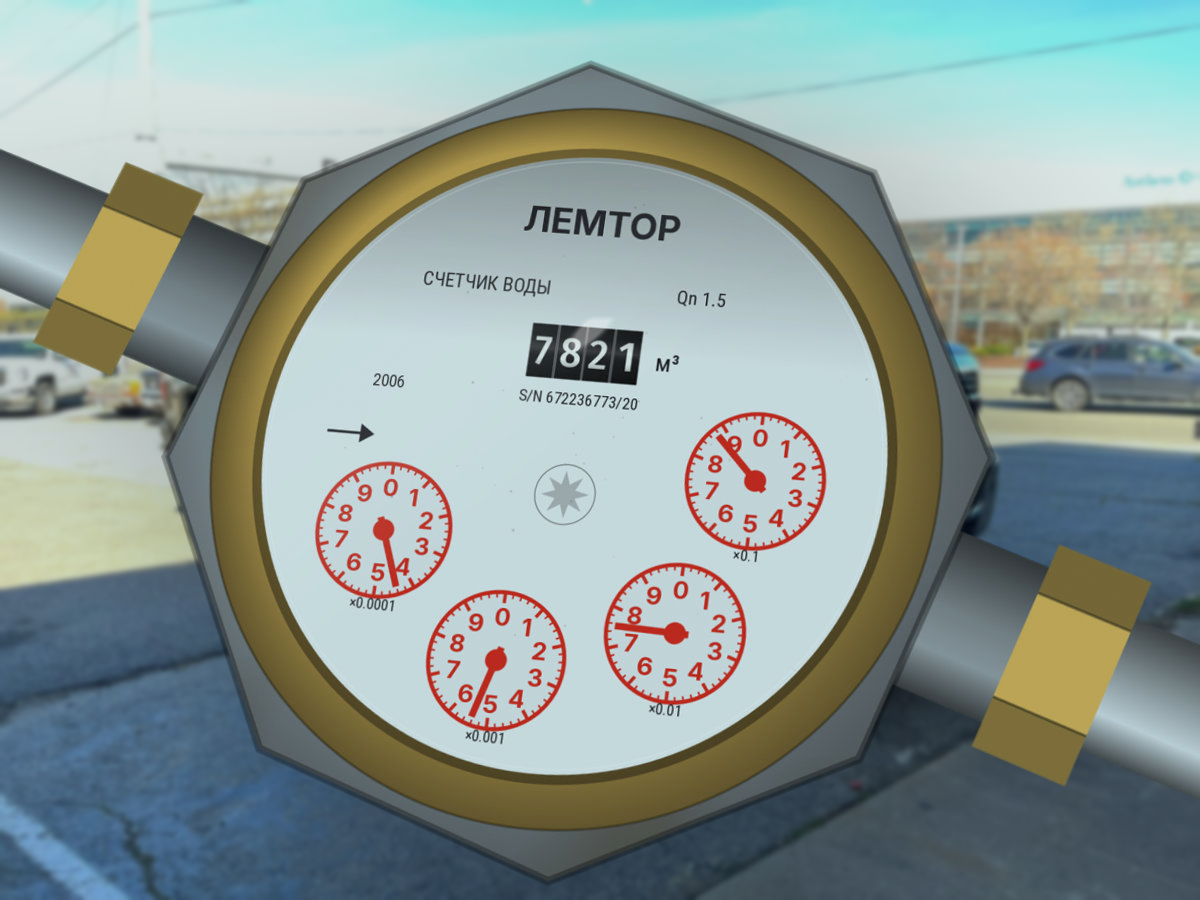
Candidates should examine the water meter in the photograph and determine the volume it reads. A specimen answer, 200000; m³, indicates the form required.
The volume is 7821.8754; m³
